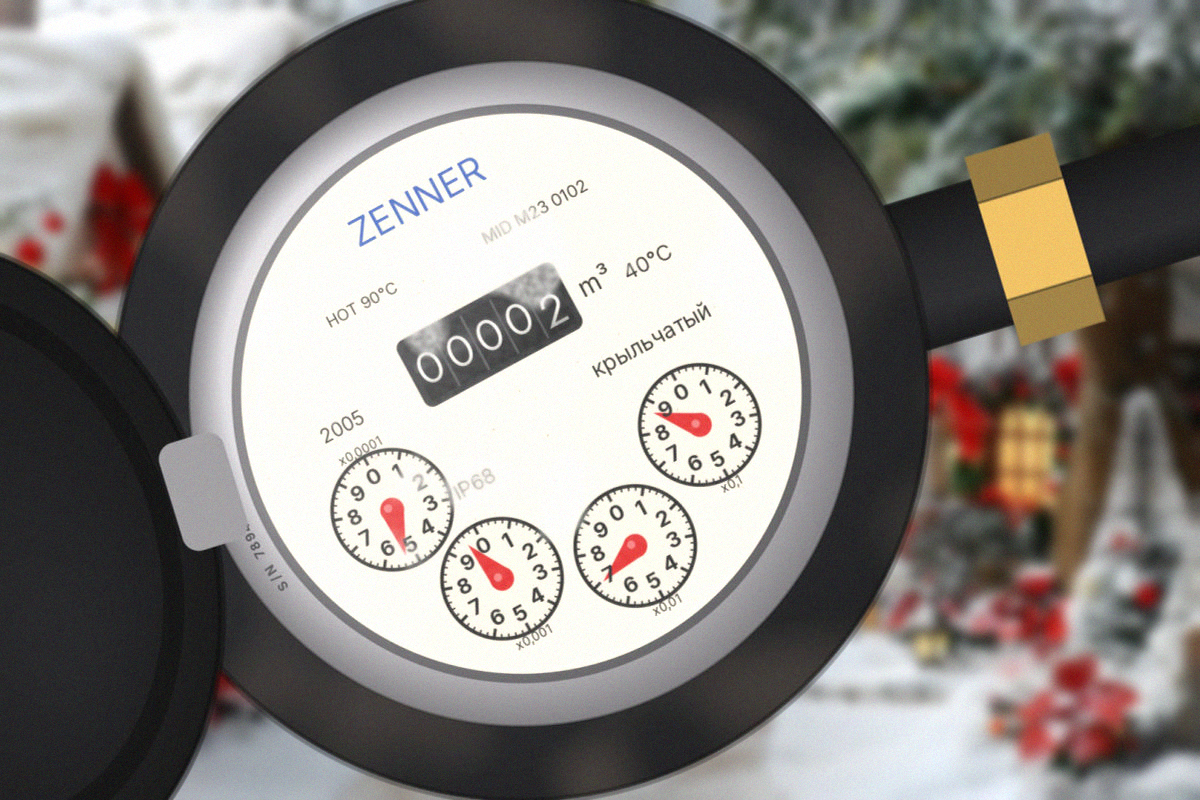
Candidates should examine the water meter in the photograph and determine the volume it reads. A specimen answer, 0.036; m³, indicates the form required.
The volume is 1.8695; m³
